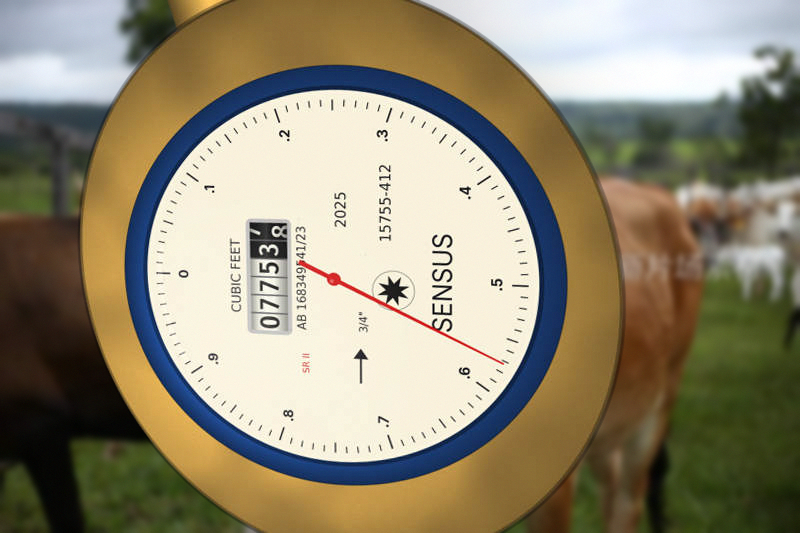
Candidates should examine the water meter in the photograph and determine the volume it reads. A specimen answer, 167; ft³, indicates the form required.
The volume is 77537.57; ft³
